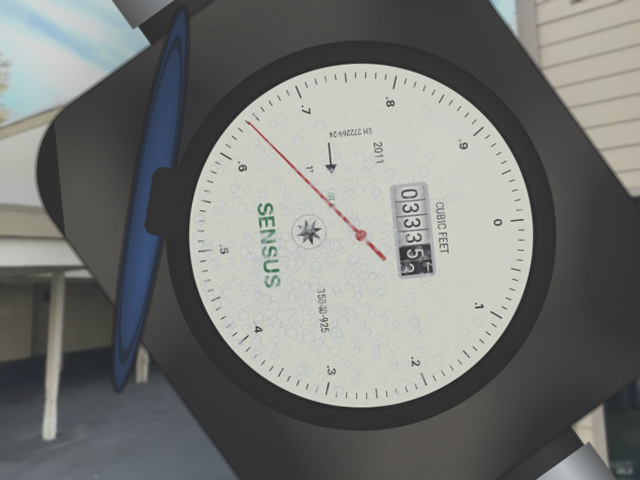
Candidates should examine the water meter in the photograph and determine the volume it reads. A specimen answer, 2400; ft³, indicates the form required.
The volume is 33352.64; ft³
